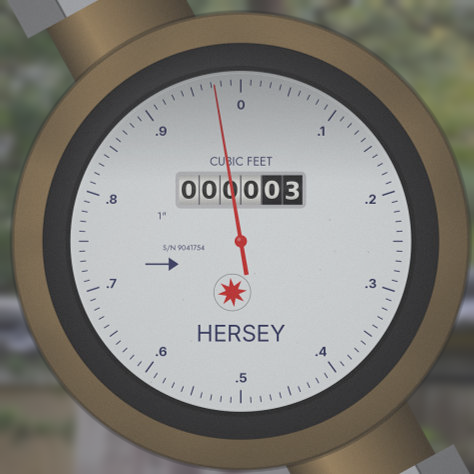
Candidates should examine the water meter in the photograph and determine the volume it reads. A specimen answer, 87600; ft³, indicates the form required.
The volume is 2.97; ft³
